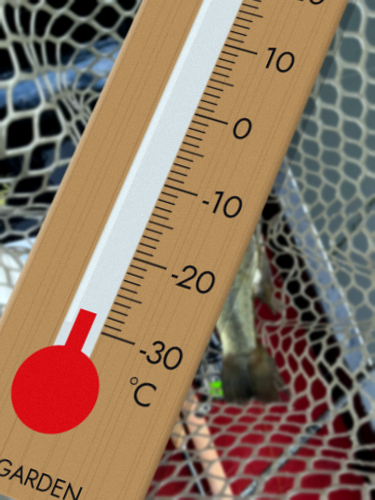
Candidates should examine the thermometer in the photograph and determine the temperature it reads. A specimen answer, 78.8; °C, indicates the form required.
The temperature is -28; °C
